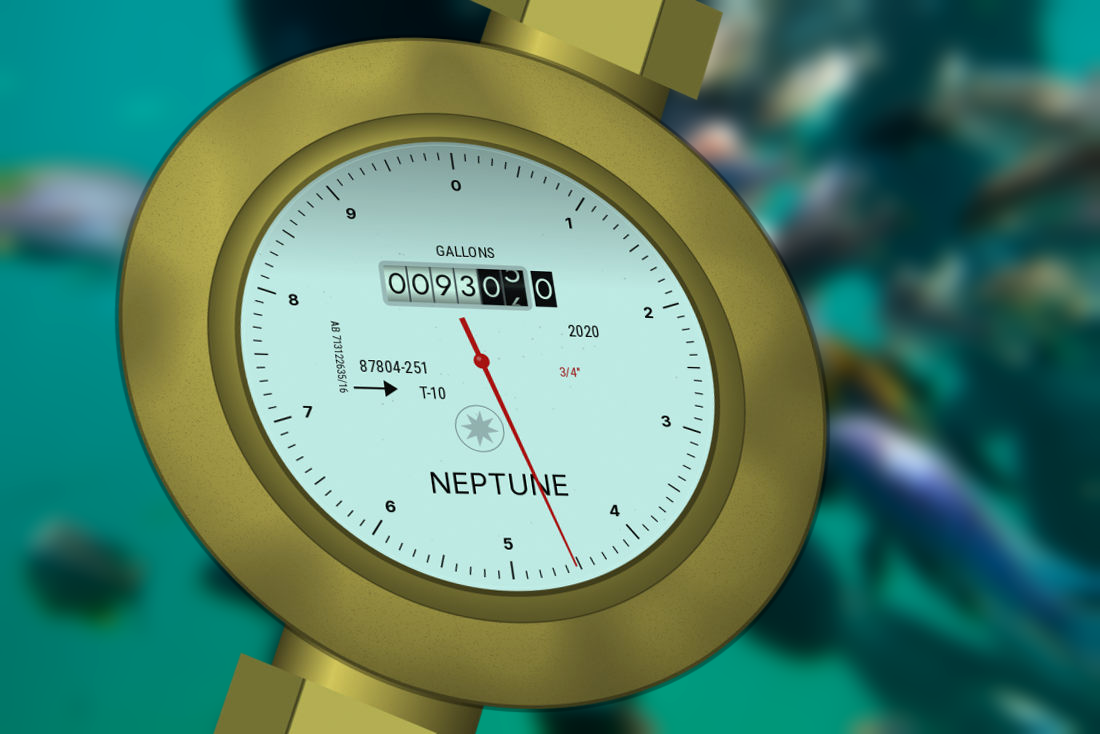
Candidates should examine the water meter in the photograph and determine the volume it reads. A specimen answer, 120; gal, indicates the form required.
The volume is 93054.5; gal
